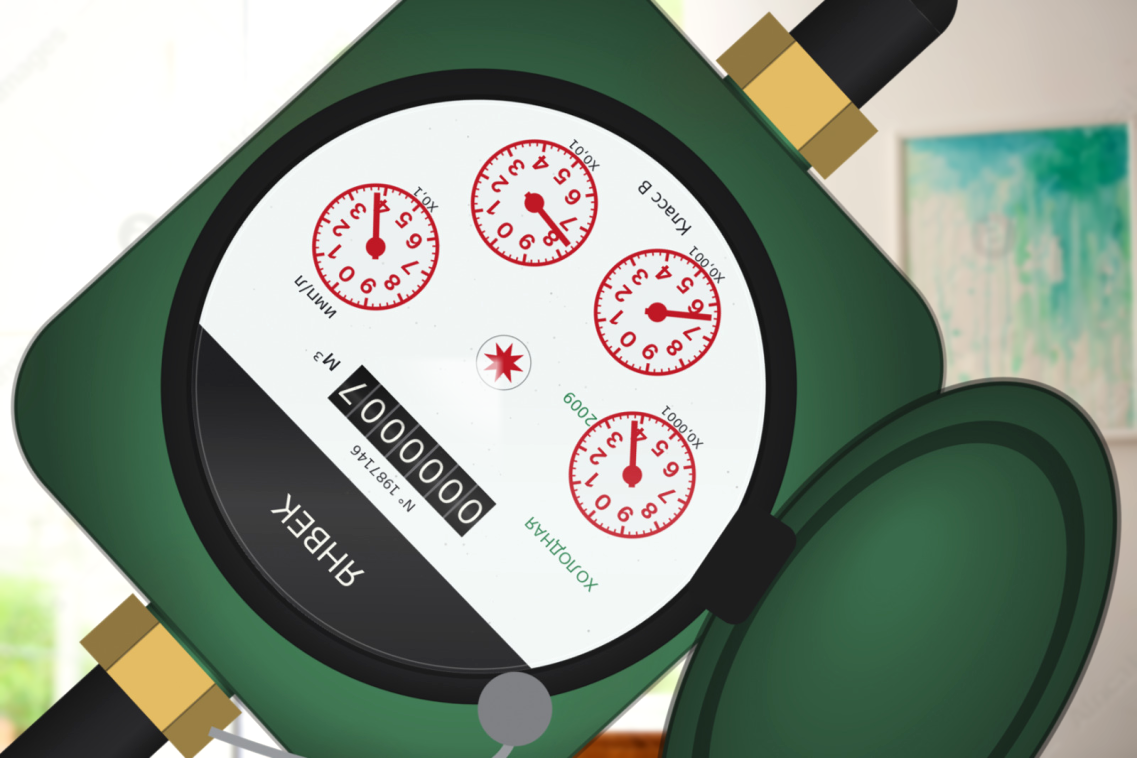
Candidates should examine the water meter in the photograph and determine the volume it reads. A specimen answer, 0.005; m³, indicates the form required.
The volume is 7.3763; m³
